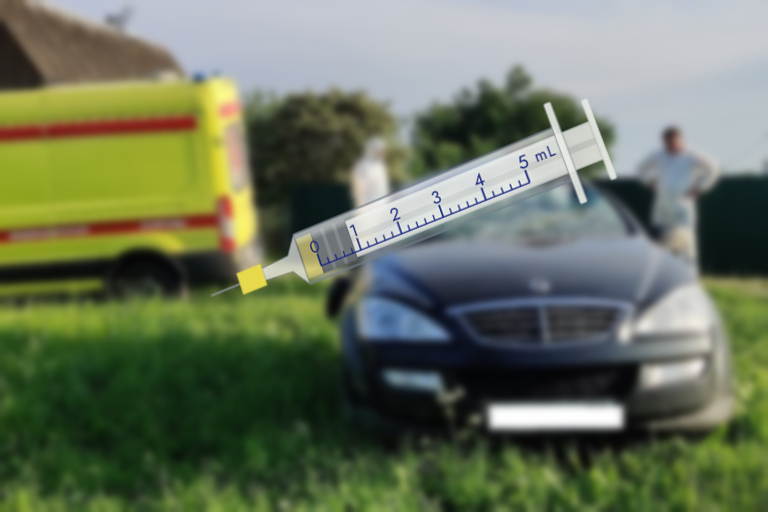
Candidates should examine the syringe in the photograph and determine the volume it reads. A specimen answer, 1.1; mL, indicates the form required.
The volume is 0; mL
